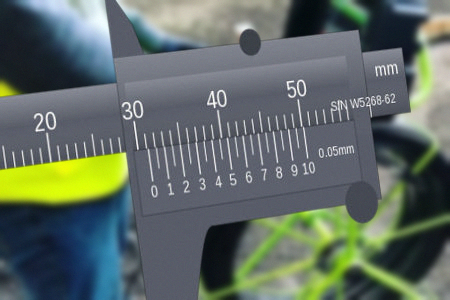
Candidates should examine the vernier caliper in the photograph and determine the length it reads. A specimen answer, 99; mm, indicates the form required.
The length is 31.2; mm
